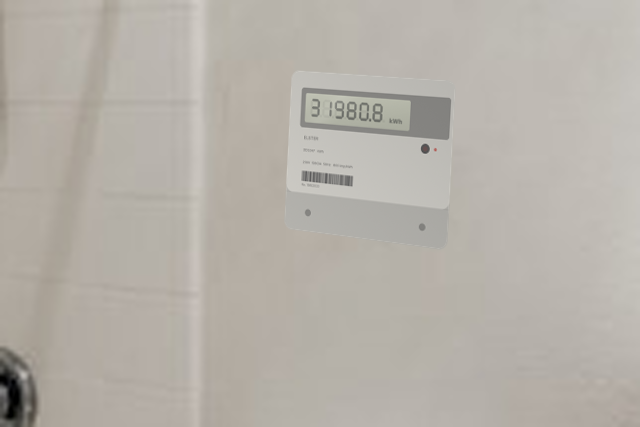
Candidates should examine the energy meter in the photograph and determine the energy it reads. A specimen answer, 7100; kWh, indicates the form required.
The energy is 31980.8; kWh
